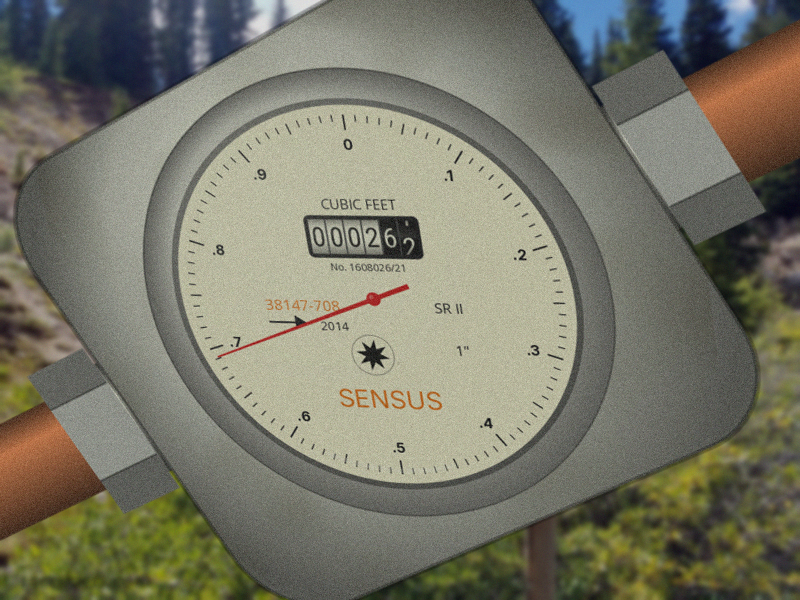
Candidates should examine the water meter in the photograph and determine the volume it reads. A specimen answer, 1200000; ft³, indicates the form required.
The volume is 261.69; ft³
